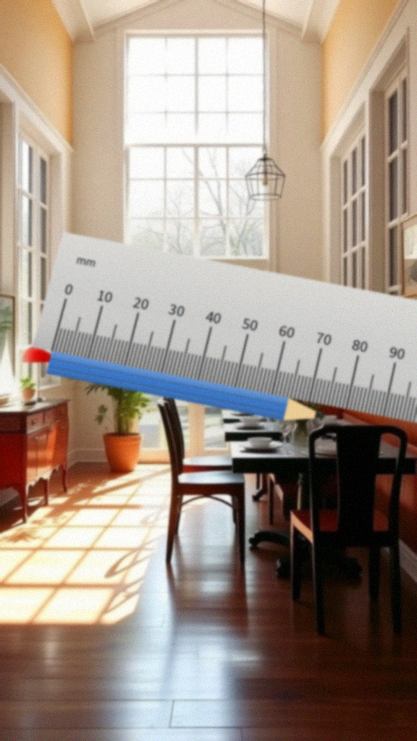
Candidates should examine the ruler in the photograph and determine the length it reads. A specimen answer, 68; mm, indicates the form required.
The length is 75; mm
